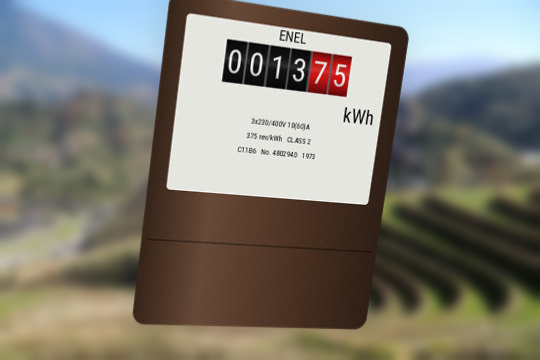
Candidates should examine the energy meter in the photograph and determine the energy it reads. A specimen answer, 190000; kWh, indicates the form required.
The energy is 13.75; kWh
